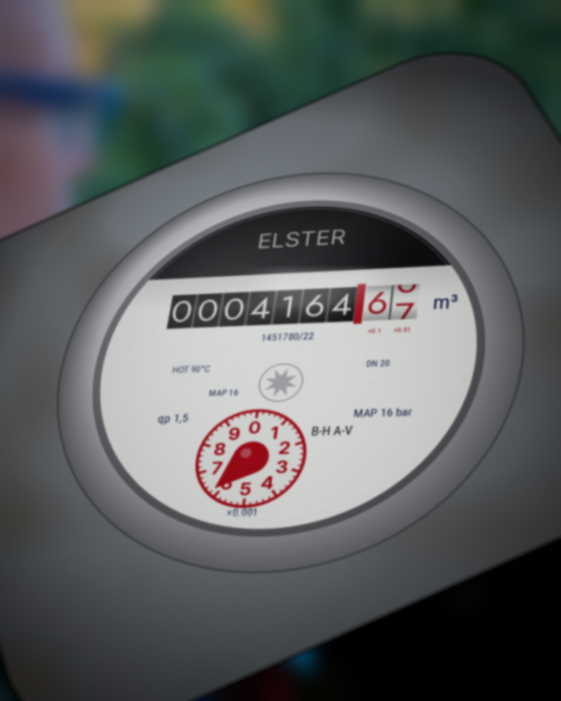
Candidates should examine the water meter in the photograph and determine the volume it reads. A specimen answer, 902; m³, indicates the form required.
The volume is 4164.666; m³
